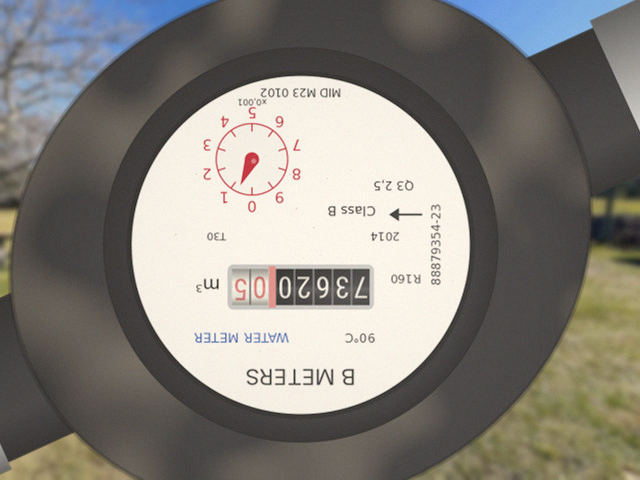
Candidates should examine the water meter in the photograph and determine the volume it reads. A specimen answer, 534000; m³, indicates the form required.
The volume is 73620.050; m³
